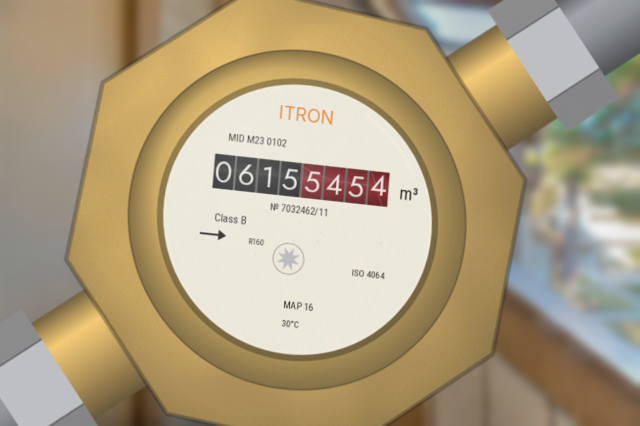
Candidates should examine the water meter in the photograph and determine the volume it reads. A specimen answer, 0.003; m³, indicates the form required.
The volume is 615.5454; m³
